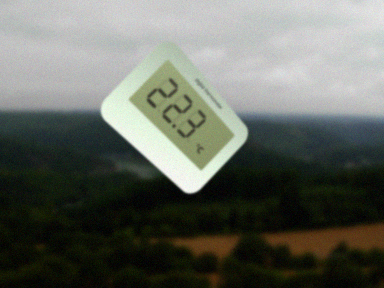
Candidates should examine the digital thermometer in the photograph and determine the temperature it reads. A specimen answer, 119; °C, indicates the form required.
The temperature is 22.3; °C
